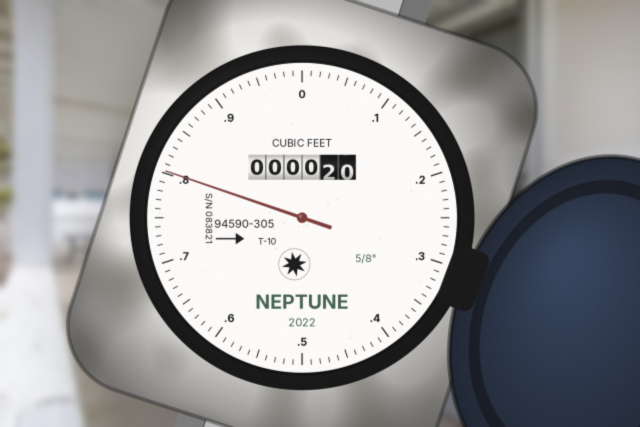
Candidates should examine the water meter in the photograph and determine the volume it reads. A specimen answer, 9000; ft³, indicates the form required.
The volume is 19.80; ft³
